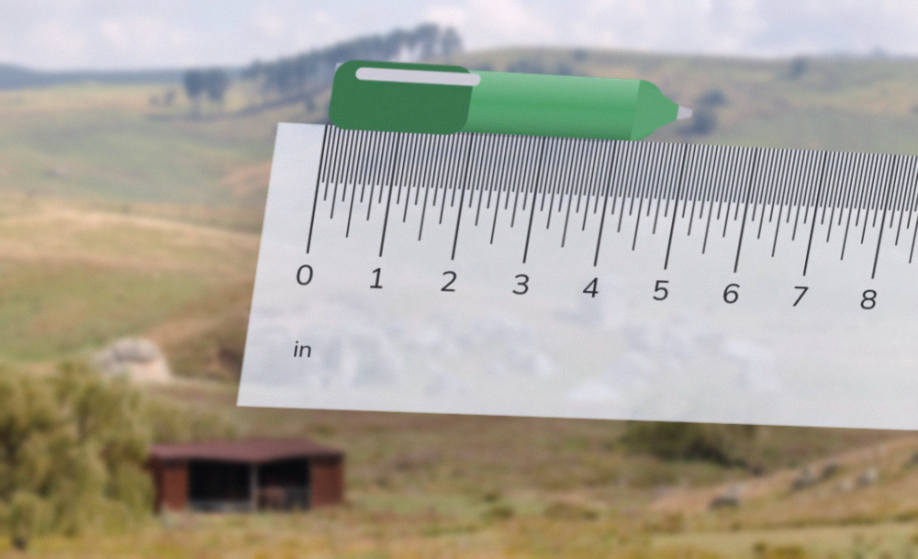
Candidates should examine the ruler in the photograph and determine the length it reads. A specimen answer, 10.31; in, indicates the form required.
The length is 5; in
